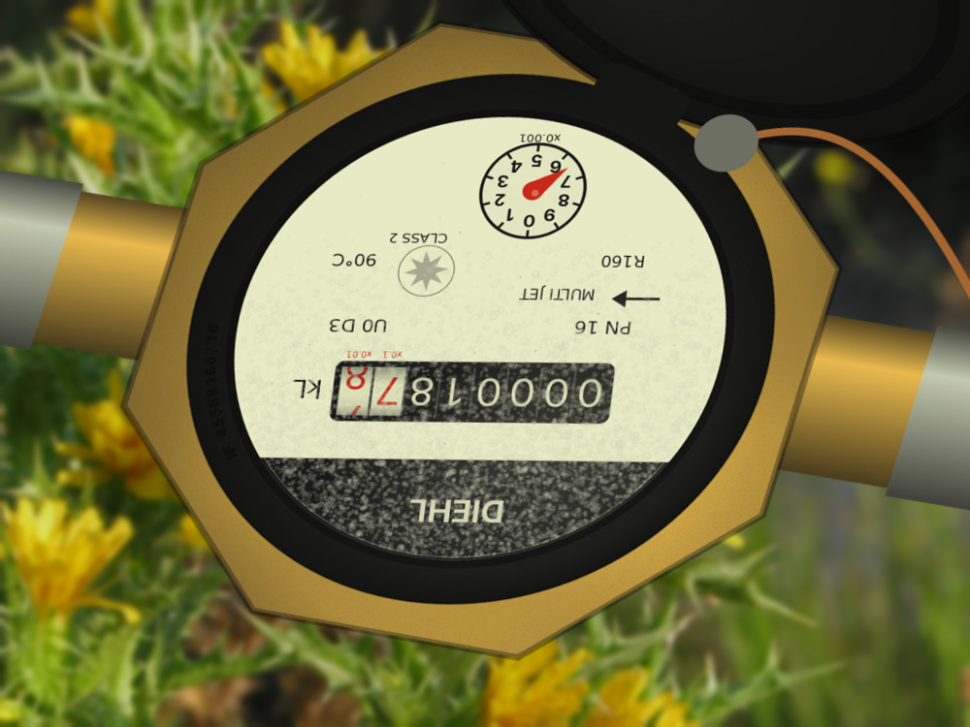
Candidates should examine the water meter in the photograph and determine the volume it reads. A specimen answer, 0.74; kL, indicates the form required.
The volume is 18.776; kL
